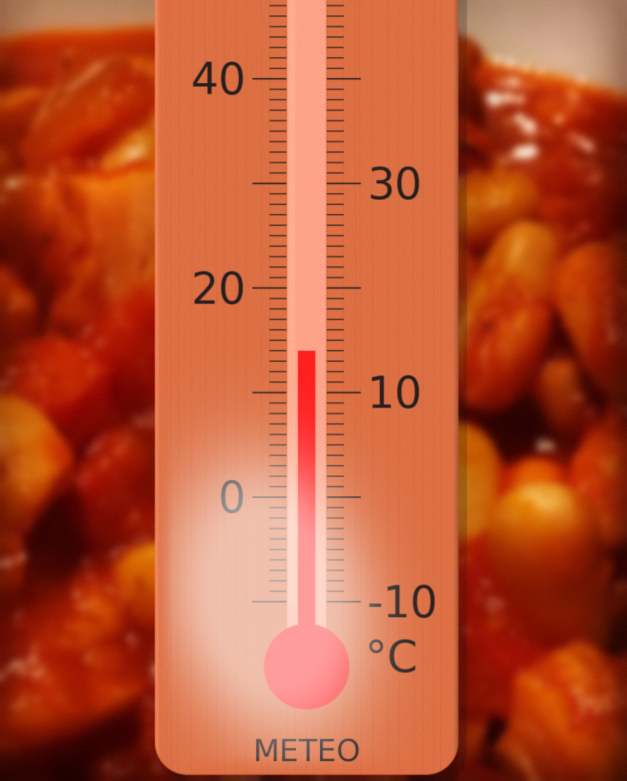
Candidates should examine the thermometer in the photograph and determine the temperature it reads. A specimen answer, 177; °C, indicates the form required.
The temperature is 14; °C
